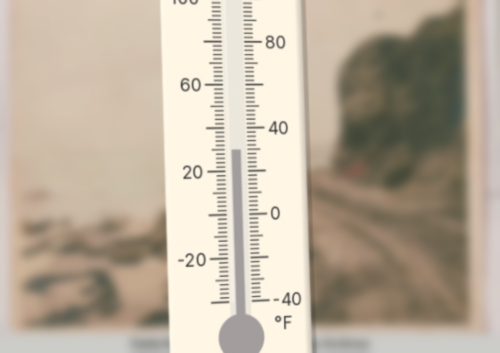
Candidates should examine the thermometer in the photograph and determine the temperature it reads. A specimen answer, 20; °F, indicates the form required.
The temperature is 30; °F
